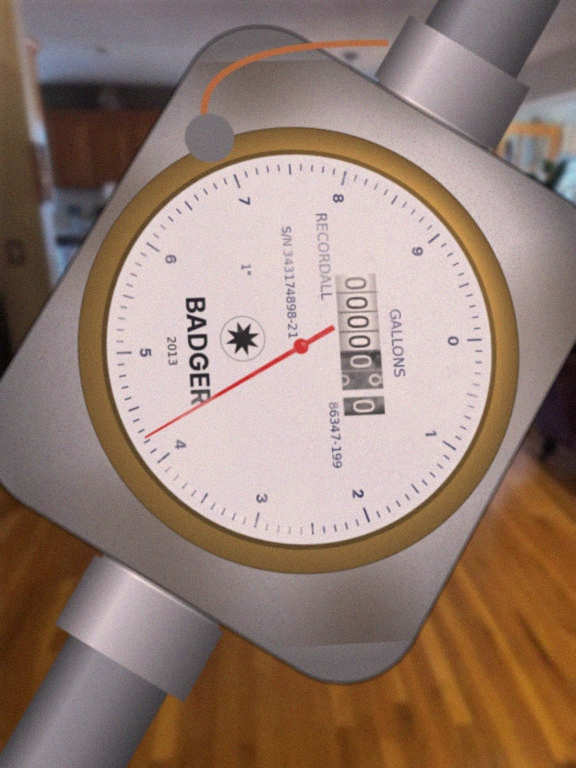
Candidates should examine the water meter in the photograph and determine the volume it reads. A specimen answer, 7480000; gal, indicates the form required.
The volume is 84.2; gal
